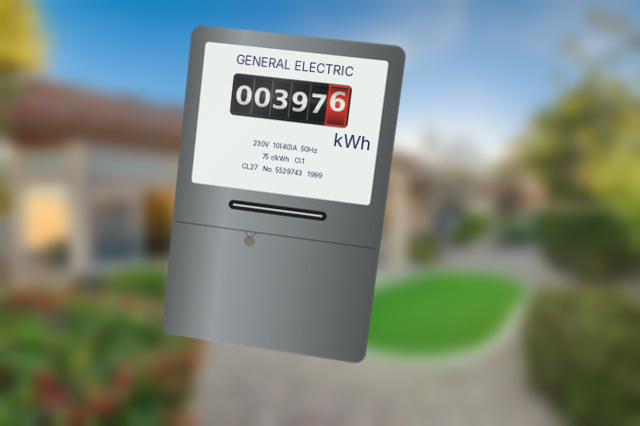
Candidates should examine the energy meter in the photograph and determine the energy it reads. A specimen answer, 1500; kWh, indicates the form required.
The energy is 397.6; kWh
